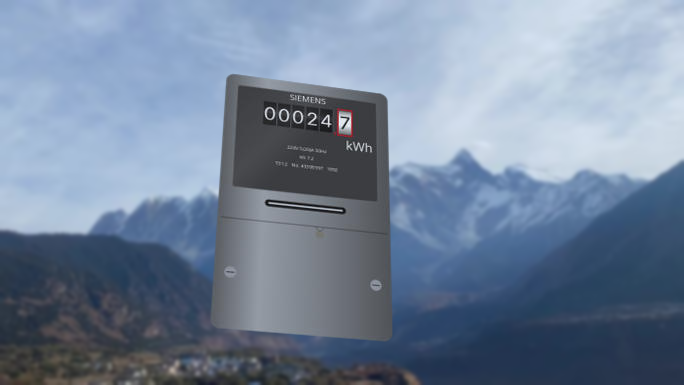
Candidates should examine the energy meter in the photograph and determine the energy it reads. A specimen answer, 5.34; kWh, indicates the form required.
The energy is 24.7; kWh
